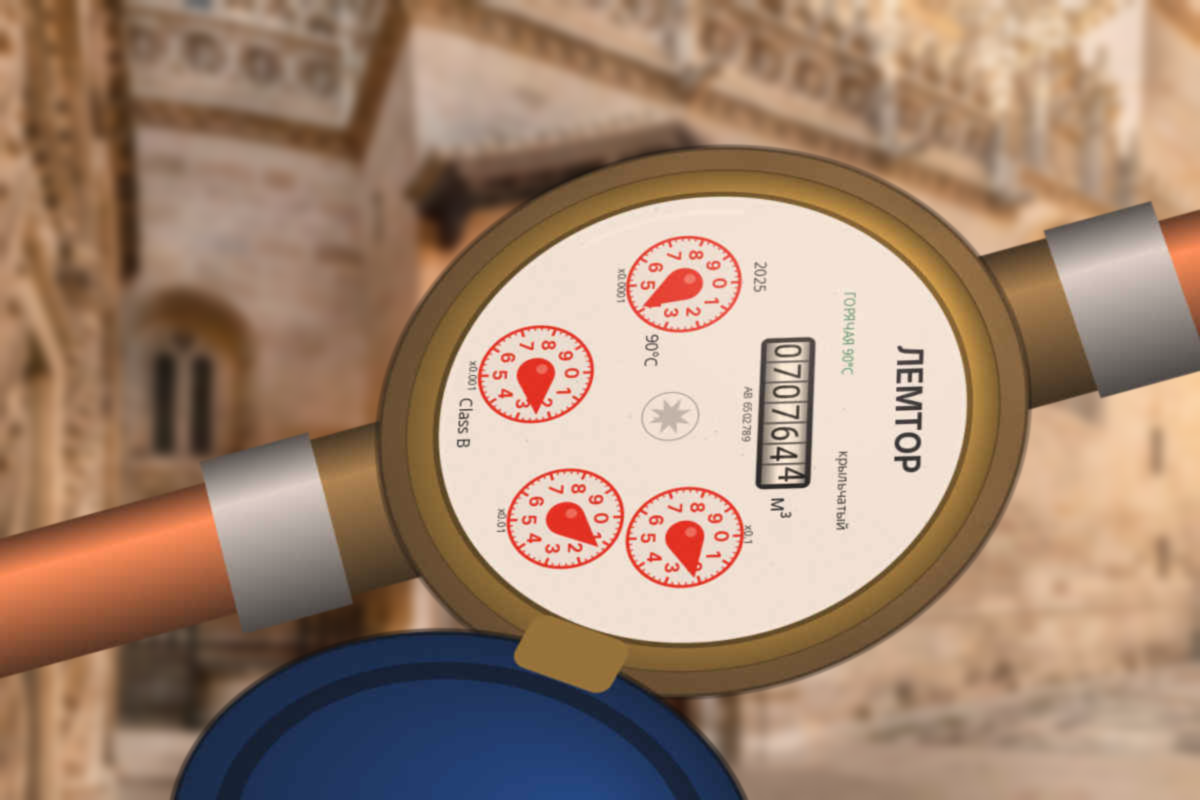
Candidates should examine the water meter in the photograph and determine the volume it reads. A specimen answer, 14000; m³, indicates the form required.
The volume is 707644.2124; m³
